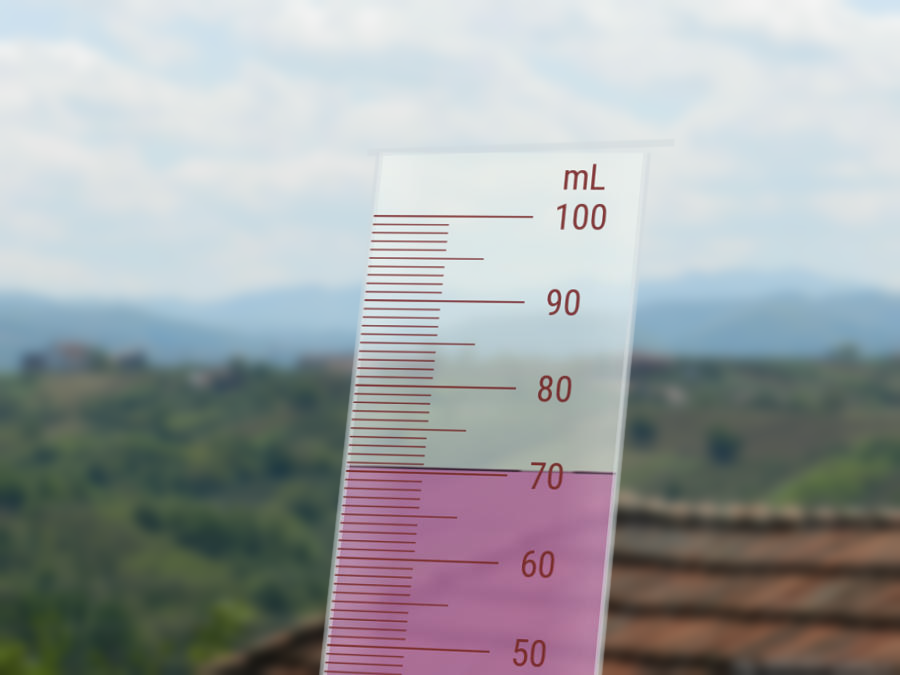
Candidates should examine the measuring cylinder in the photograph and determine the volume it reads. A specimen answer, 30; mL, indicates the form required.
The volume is 70.5; mL
